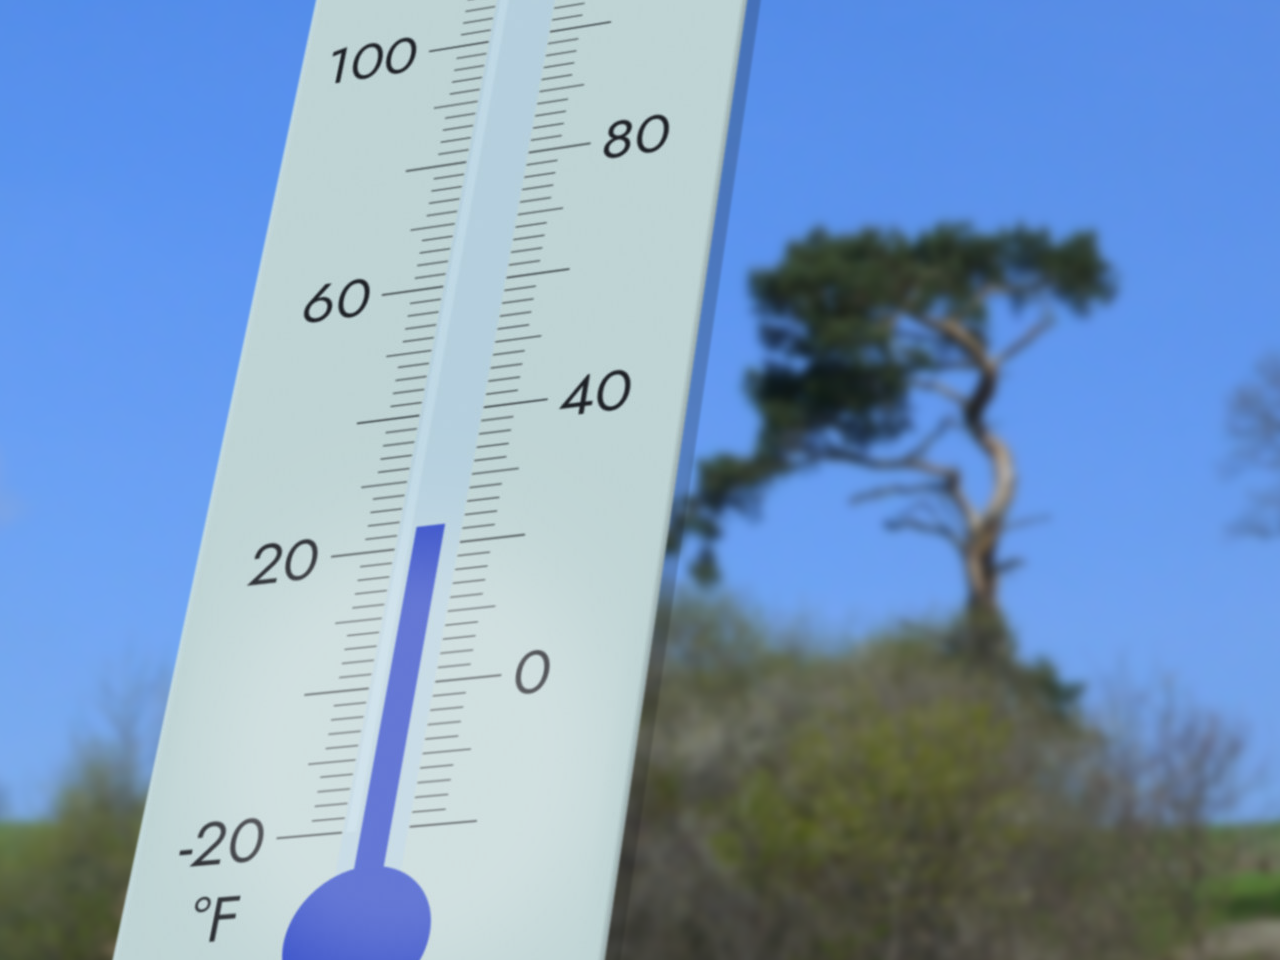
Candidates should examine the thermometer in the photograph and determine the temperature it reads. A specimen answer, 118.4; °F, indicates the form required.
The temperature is 23; °F
